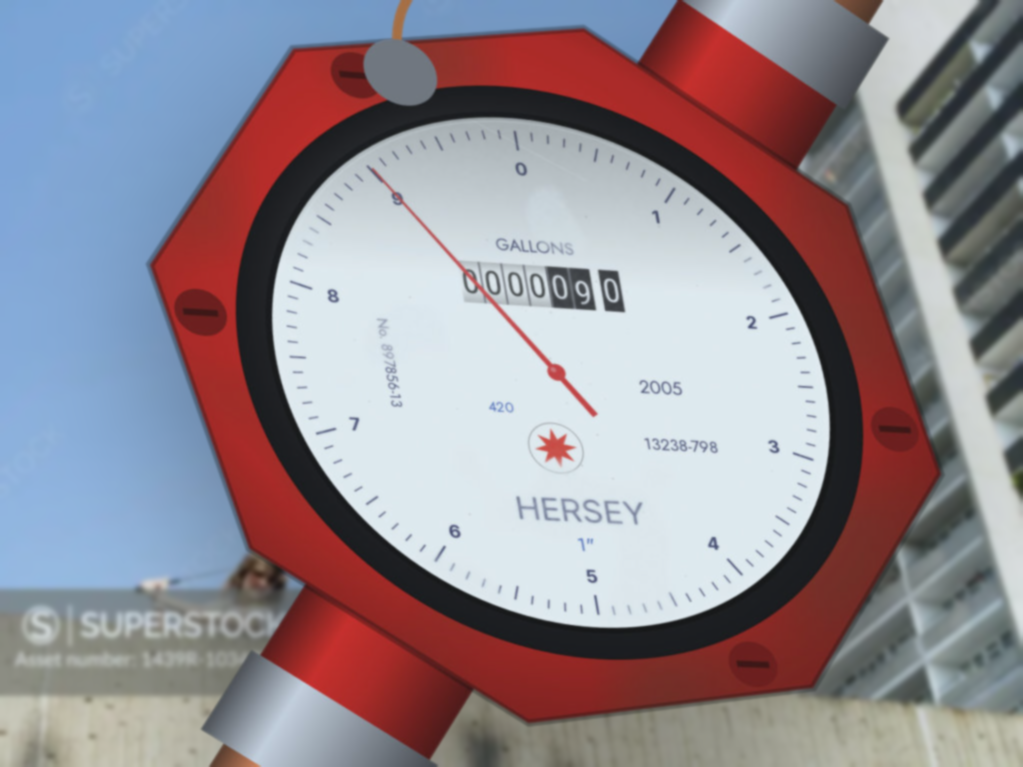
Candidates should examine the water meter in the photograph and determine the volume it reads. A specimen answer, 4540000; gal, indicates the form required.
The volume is 89.0; gal
